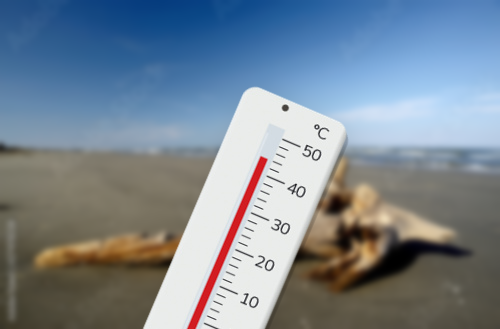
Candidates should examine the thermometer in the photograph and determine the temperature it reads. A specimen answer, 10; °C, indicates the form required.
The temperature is 44; °C
